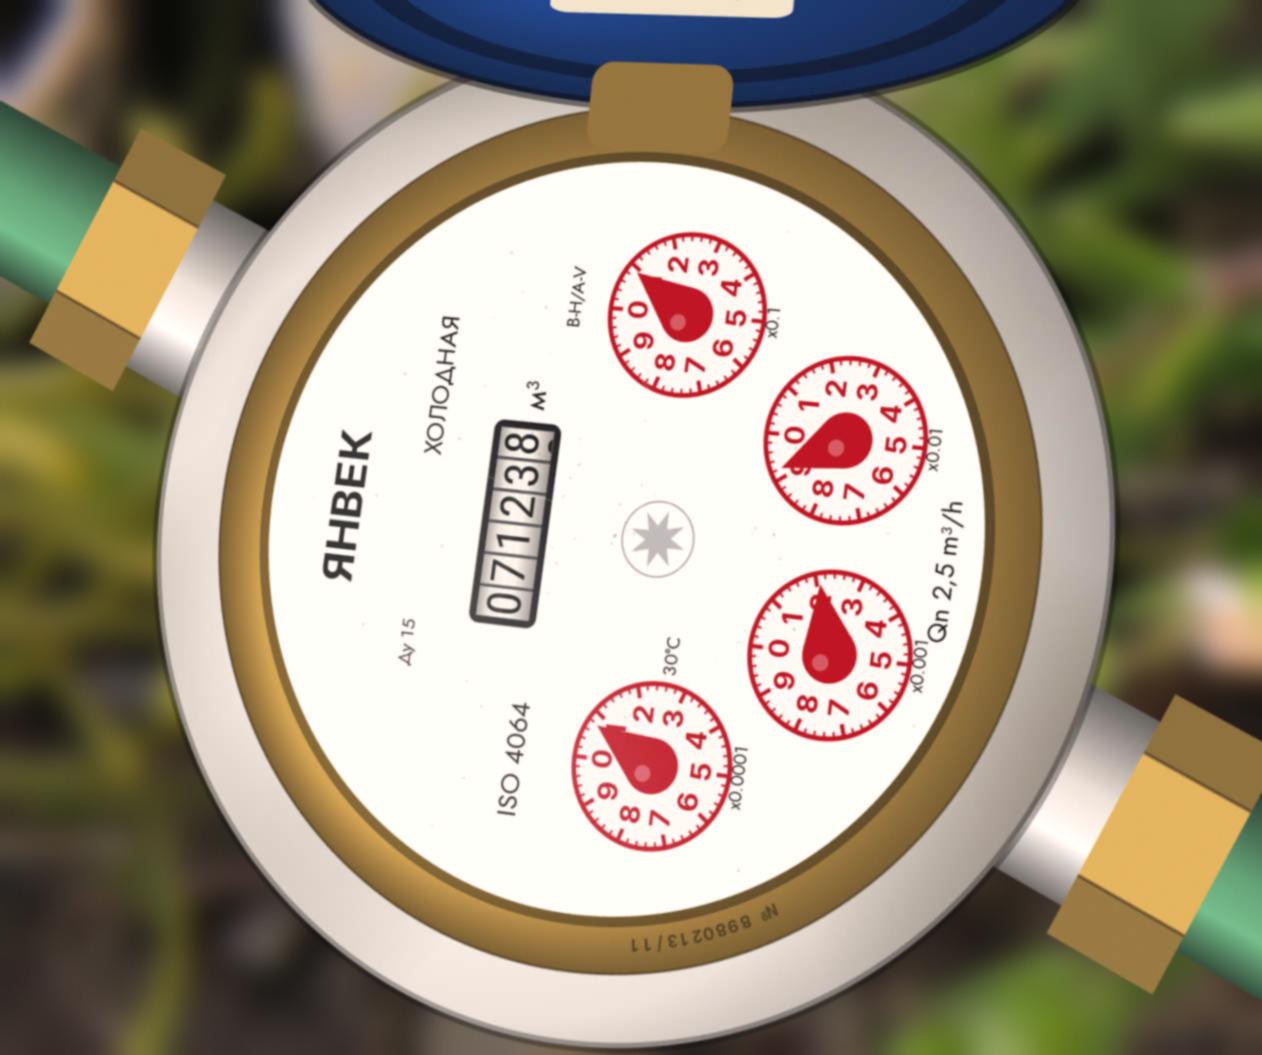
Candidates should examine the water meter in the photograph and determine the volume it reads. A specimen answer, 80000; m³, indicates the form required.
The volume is 71238.0920; m³
